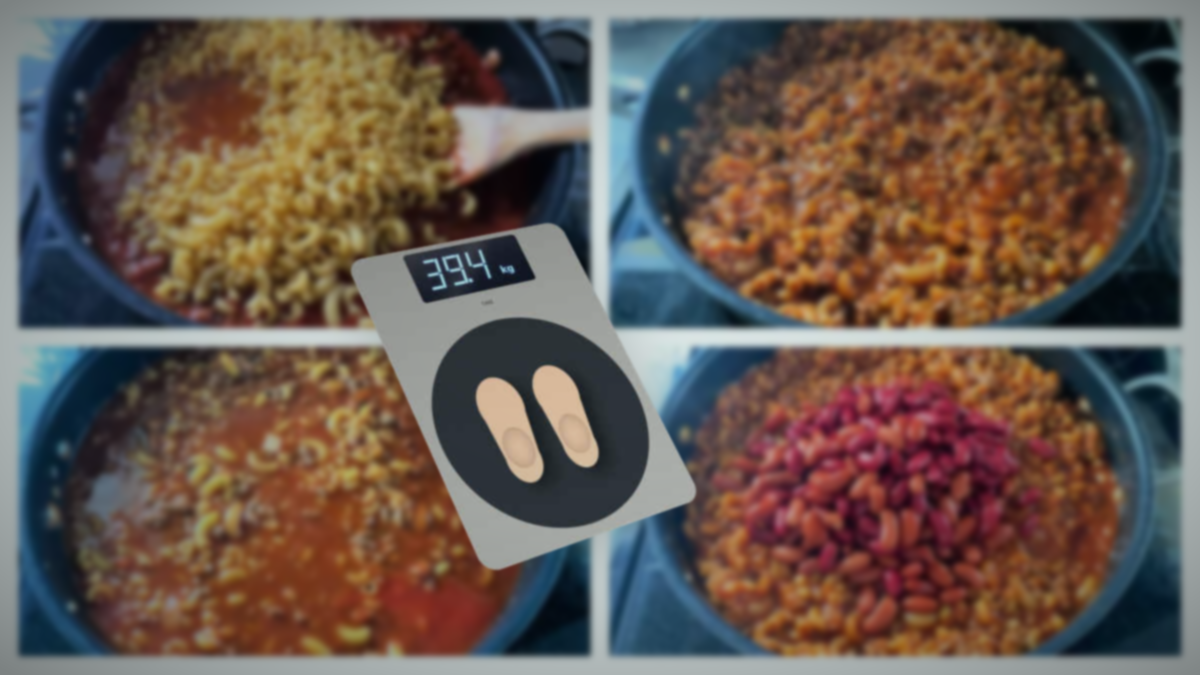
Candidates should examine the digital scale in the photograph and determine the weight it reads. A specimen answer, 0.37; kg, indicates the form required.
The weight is 39.4; kg
